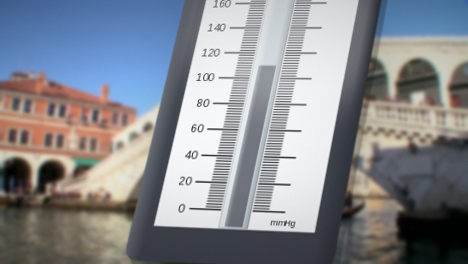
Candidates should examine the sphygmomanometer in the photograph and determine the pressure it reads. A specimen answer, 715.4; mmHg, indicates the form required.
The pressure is 110; mmHg
